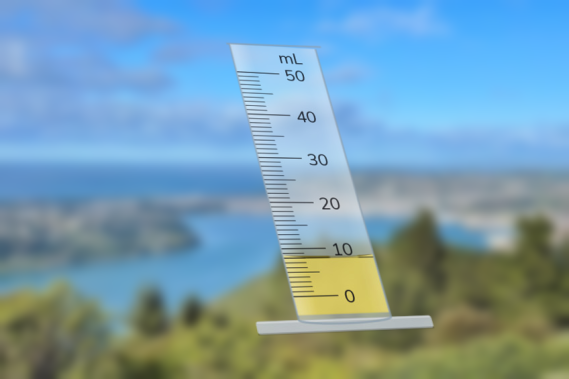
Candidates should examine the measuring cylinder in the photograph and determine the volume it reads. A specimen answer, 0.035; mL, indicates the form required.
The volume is 8; mL
